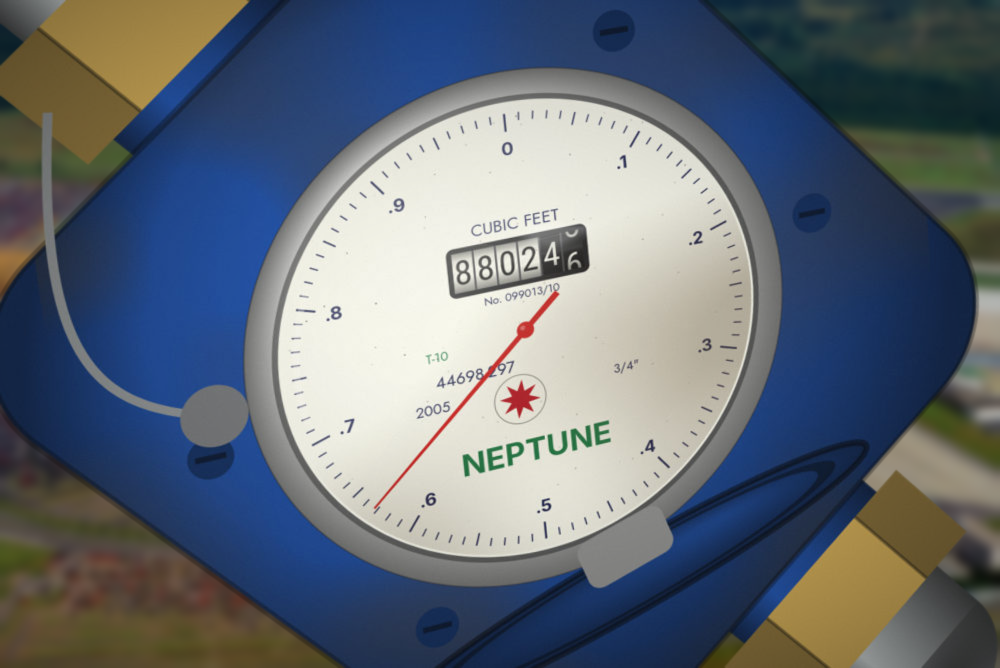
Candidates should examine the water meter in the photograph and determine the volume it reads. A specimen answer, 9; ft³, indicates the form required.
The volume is 880245.63; ft³
